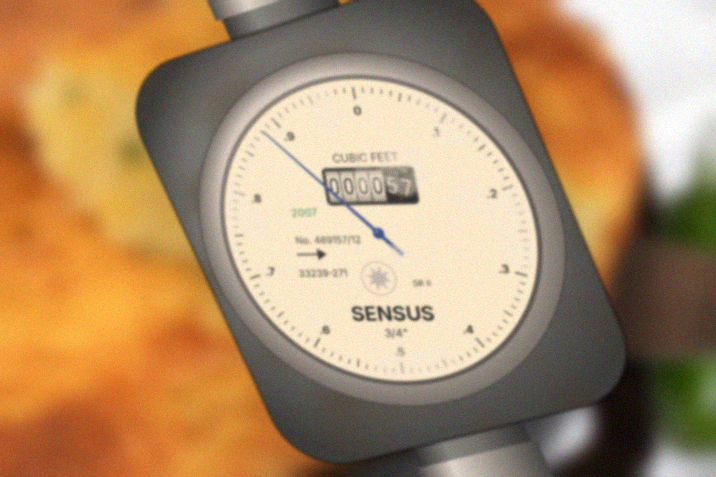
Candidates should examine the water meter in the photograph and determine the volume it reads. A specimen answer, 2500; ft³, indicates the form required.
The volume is 56.88; ft³
